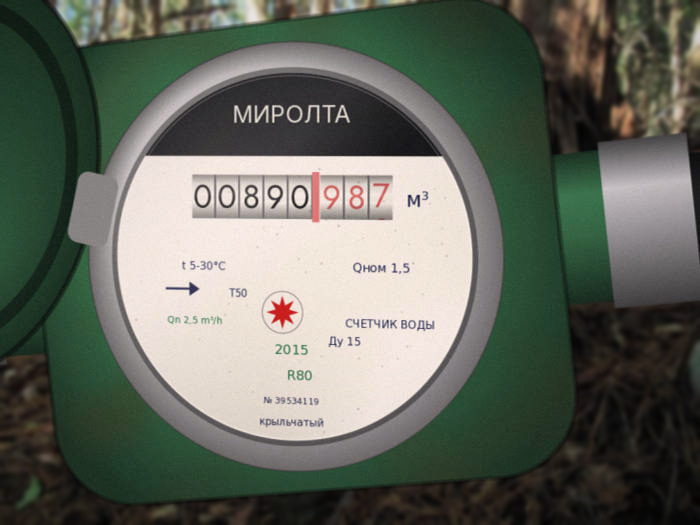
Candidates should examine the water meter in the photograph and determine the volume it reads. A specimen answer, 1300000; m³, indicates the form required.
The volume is 890.987; m³
